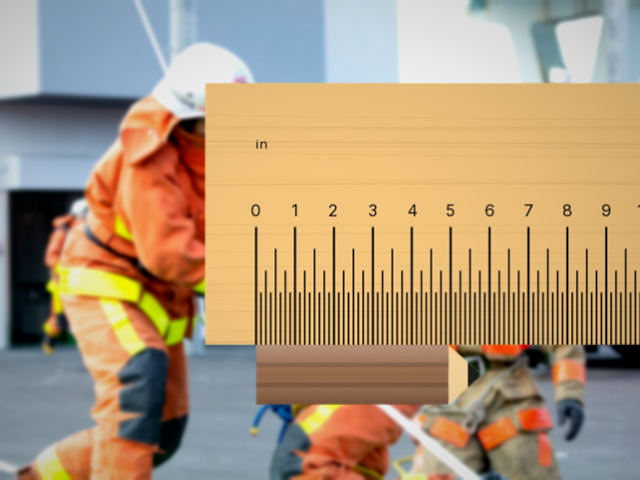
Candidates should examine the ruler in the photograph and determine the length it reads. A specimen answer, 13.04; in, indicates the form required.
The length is 5.75; in
